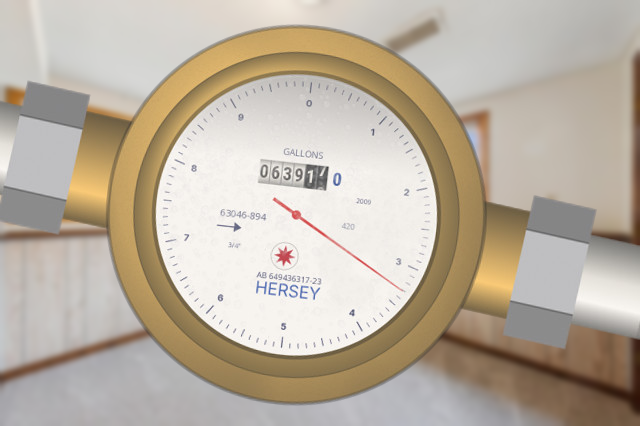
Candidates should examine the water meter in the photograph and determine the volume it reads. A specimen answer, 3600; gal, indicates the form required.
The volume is 639173.3; gal
